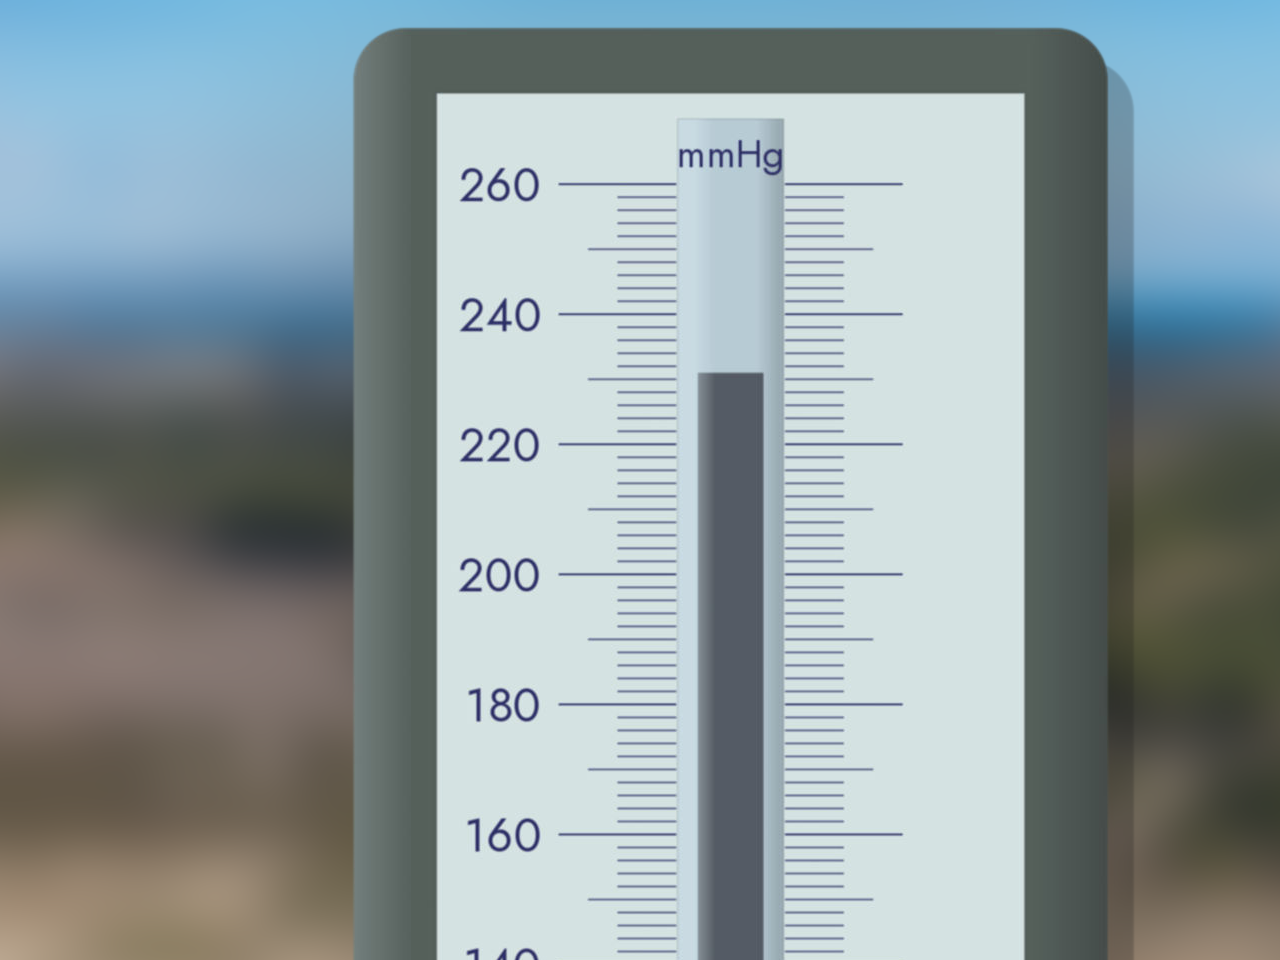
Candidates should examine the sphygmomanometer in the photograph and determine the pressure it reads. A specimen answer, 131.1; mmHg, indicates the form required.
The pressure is 231; mmHg
